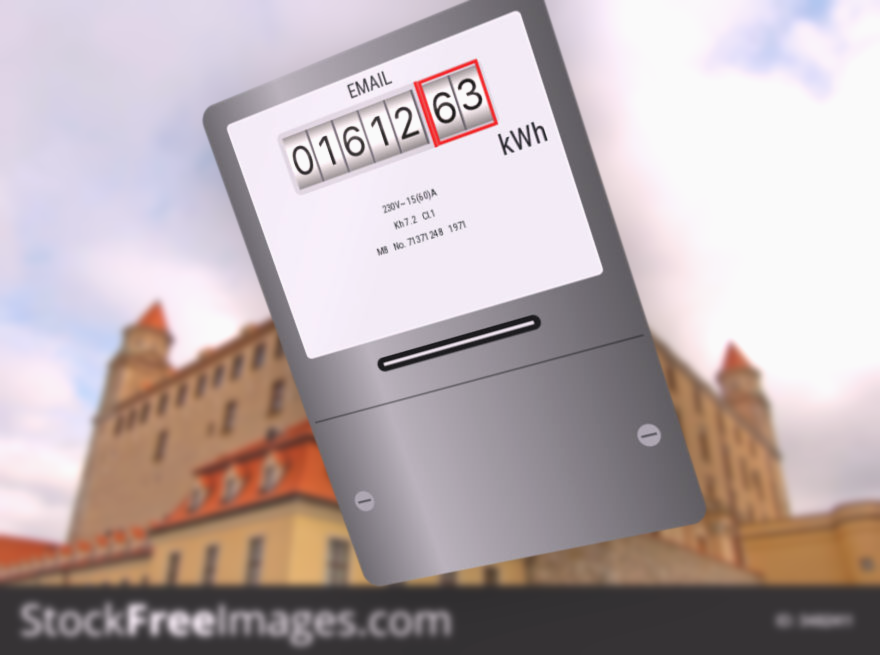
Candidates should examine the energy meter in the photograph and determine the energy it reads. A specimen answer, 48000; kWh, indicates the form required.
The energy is 1612.63; kWh
